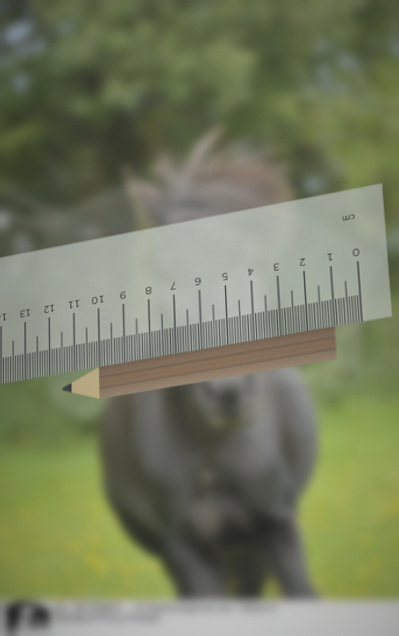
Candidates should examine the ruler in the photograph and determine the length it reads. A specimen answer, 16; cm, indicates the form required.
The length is 10.5; cm
